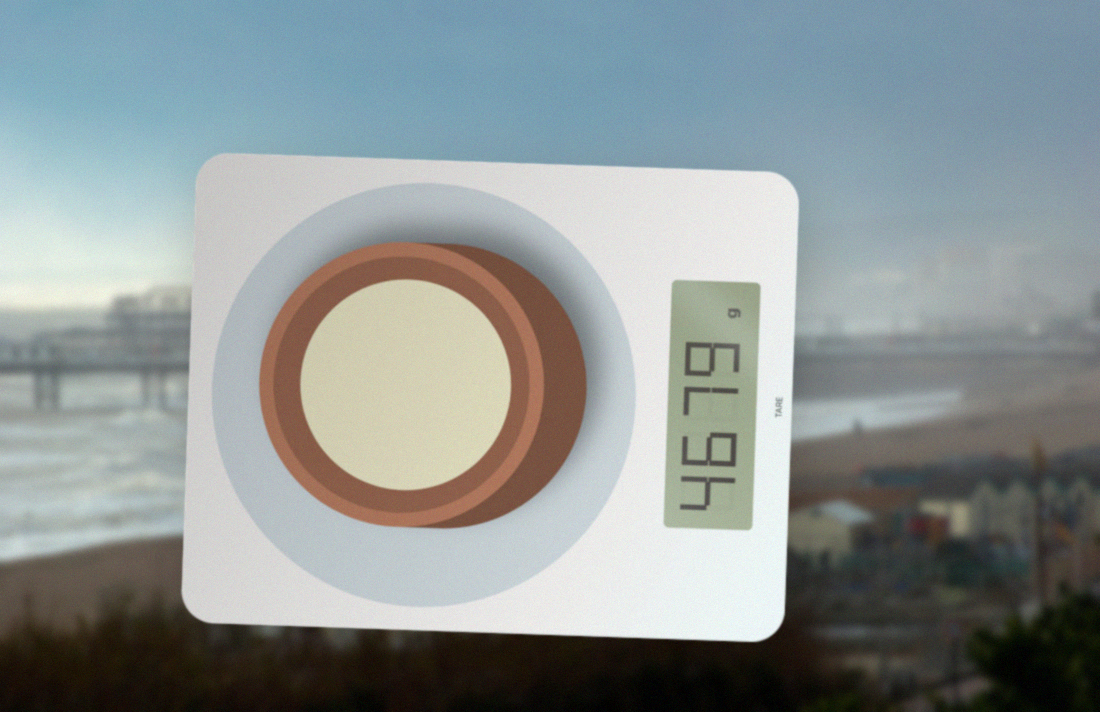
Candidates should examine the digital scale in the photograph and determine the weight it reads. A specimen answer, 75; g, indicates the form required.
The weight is 4679; g
